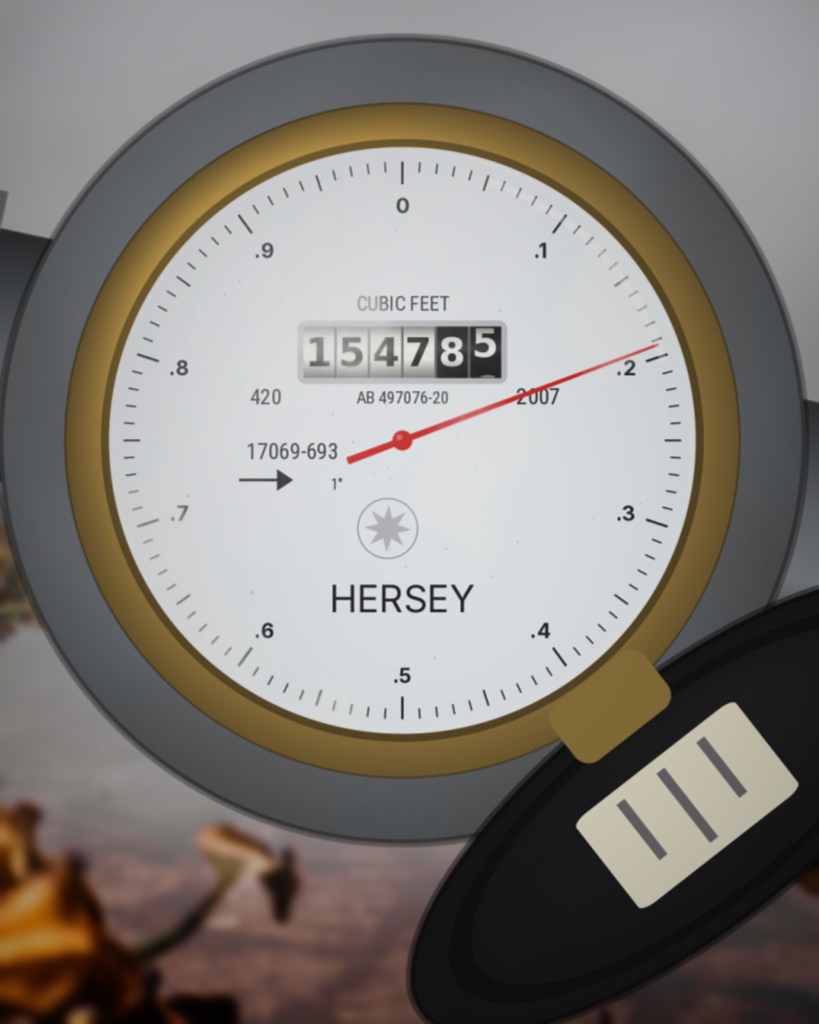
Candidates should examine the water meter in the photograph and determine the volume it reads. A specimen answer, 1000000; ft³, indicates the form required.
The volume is 154785.19; ft³
